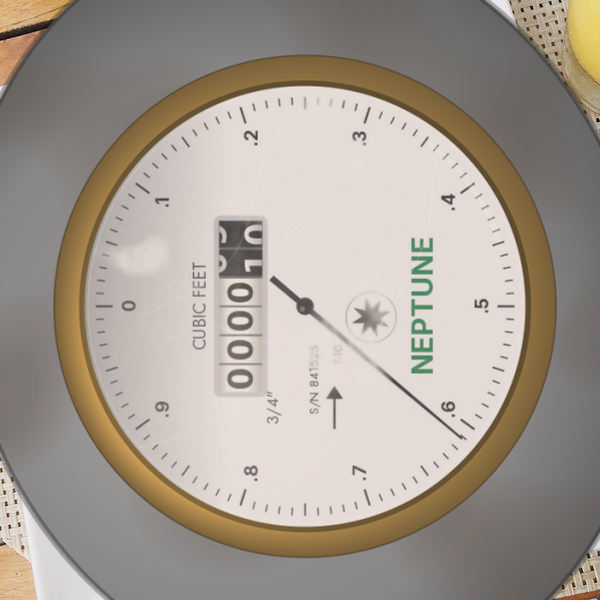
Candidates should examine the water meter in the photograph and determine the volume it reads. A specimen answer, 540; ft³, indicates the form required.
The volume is 9.61; ft³
